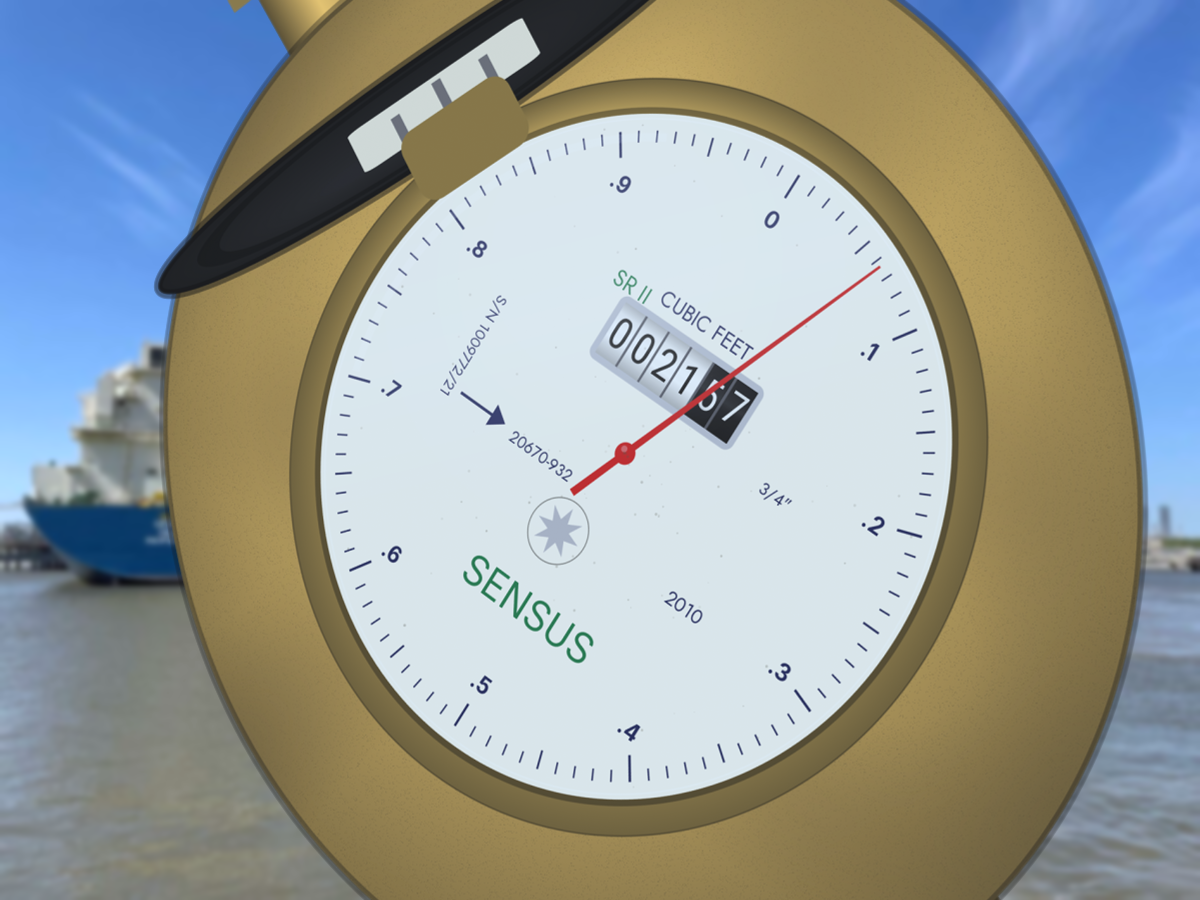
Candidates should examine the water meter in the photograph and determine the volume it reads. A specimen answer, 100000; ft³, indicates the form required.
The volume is 2157.06; ft³
